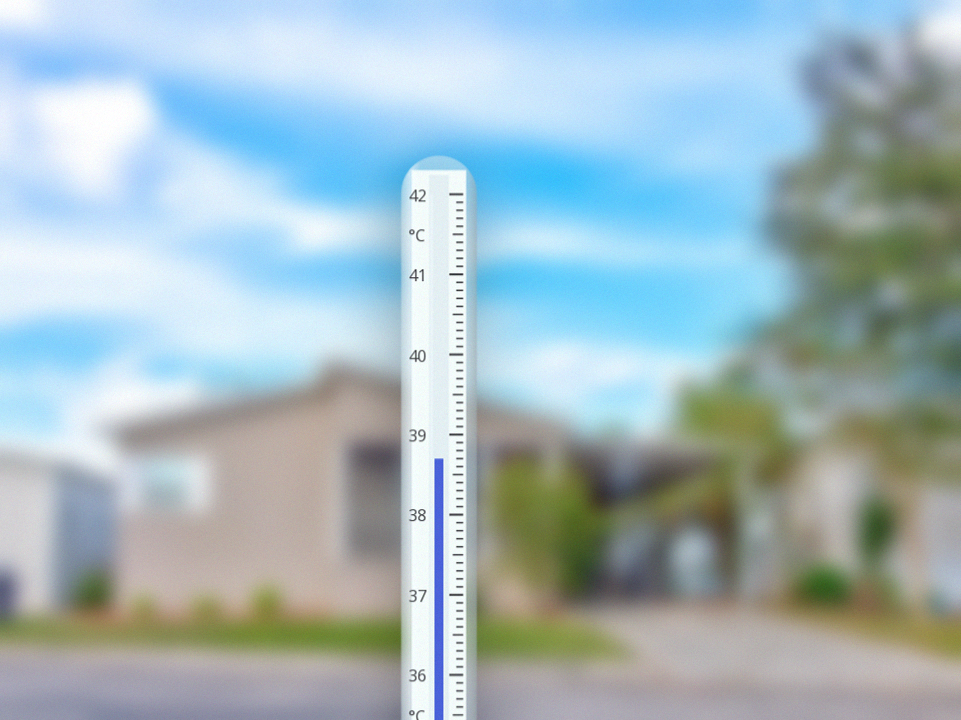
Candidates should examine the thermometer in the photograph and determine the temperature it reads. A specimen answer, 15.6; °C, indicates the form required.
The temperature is 38.7; °C
